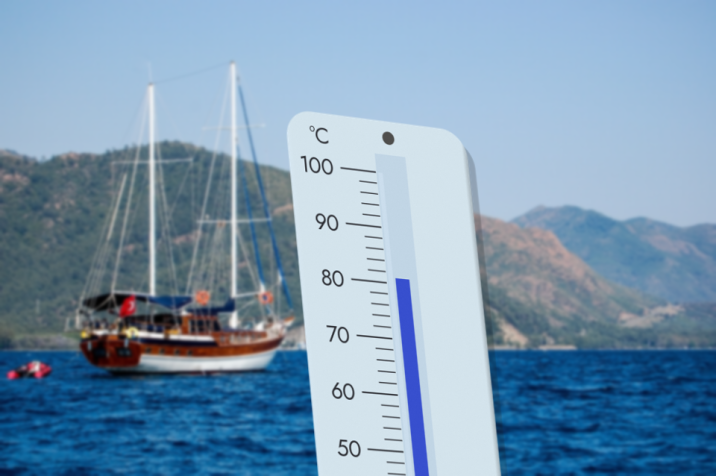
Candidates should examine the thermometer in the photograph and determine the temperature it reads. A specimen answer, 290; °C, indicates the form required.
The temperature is 81; °C
